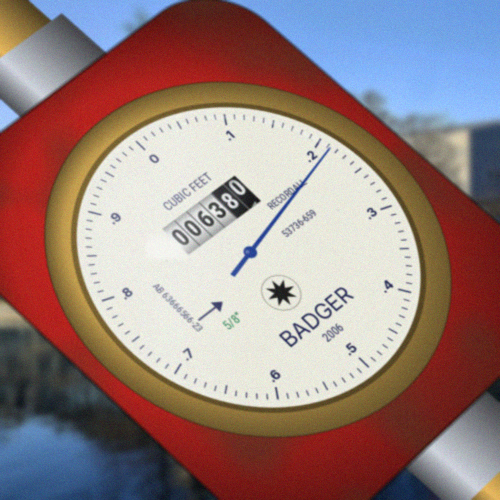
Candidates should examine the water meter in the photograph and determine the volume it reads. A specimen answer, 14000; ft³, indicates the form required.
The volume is 6380.21; ft³
